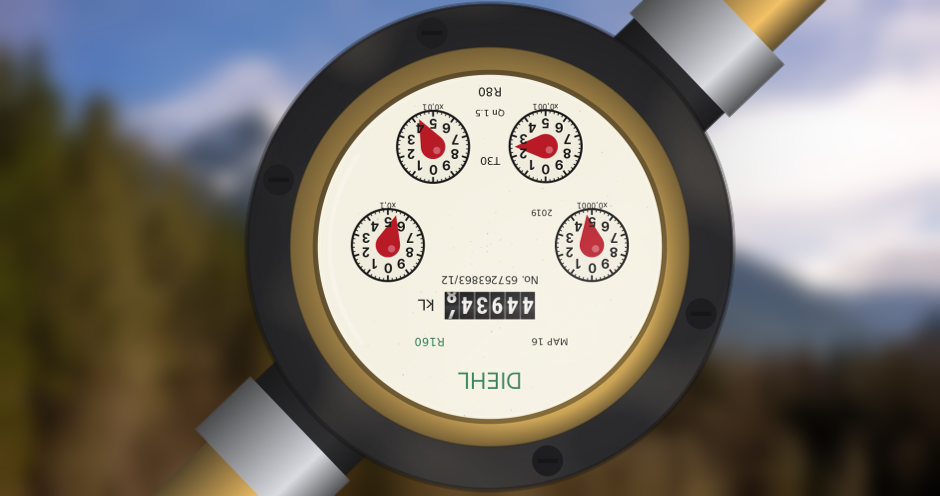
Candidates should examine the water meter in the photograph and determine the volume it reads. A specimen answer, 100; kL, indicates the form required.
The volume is 449347.5424; kL
